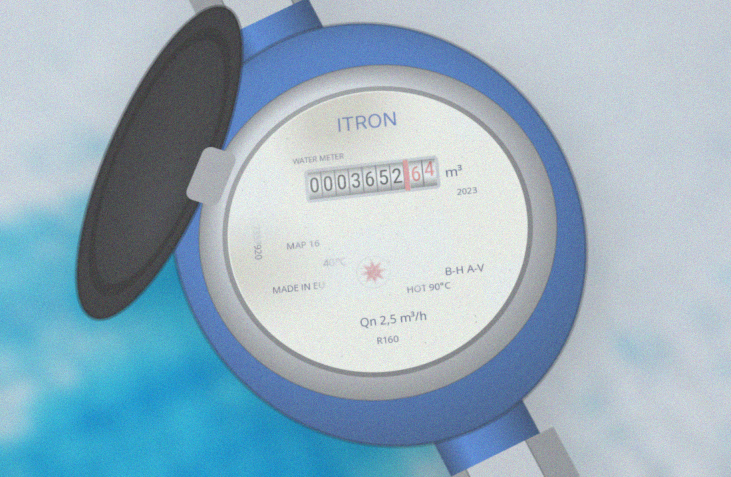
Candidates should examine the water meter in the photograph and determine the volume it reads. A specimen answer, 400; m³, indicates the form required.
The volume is 3652.64; m³
